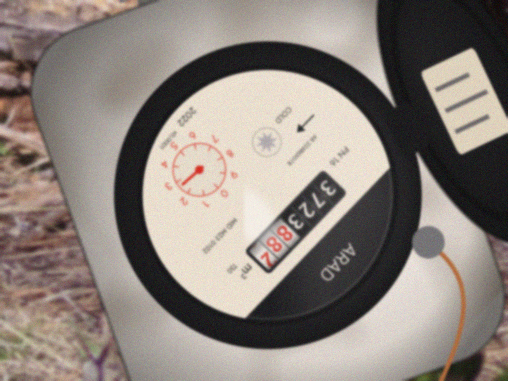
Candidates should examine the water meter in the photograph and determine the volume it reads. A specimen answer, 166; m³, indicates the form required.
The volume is 3723.8822; m³
